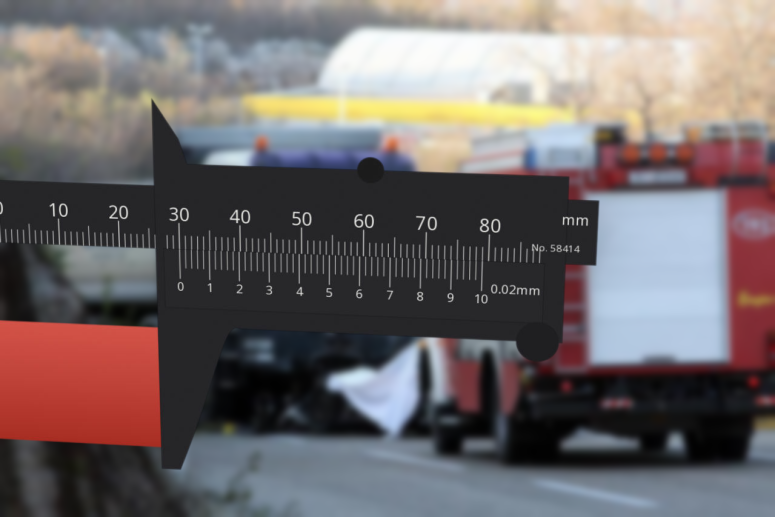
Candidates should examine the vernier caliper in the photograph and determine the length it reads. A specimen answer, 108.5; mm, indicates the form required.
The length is 30.0; mm
